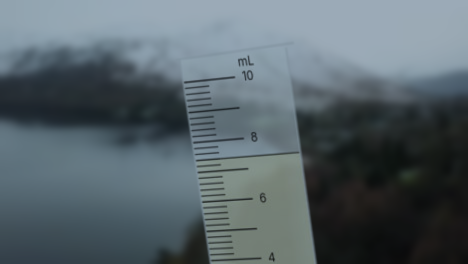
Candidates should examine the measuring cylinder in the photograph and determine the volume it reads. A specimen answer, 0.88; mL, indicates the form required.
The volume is 7.4; mL
